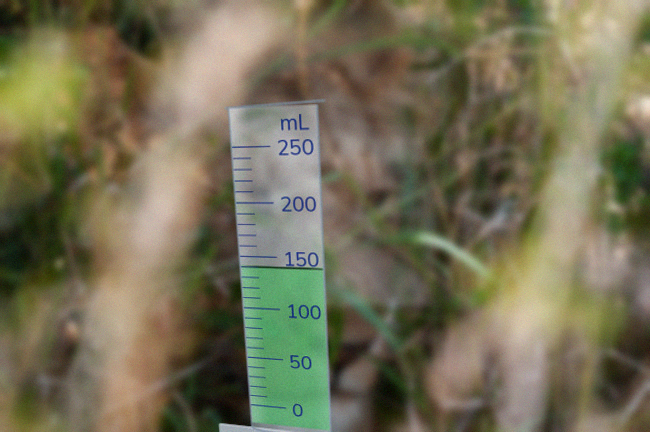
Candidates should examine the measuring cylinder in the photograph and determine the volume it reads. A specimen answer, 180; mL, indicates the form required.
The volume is 140; mL
